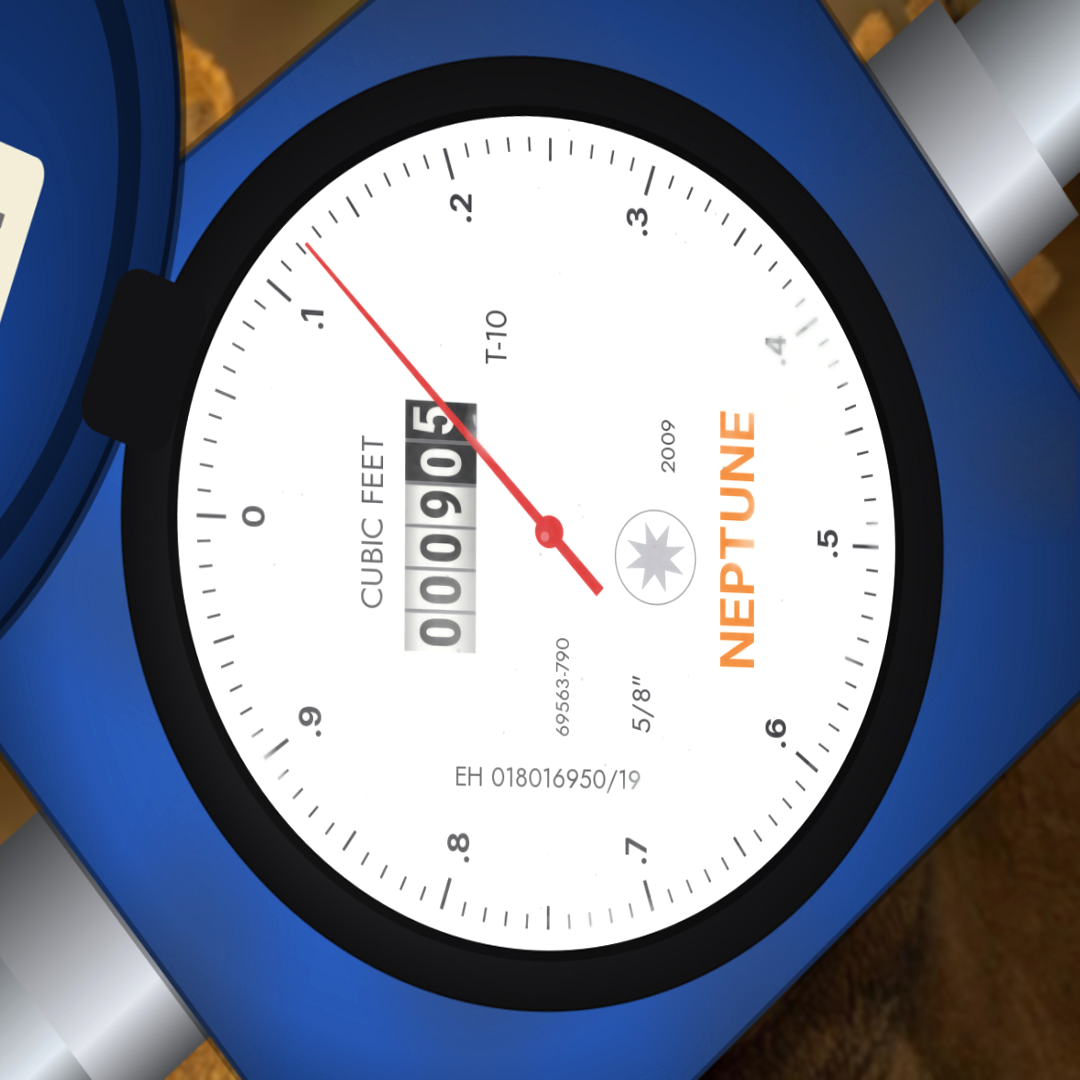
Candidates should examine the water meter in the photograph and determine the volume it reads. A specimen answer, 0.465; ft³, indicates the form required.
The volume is 905.12; ft³
